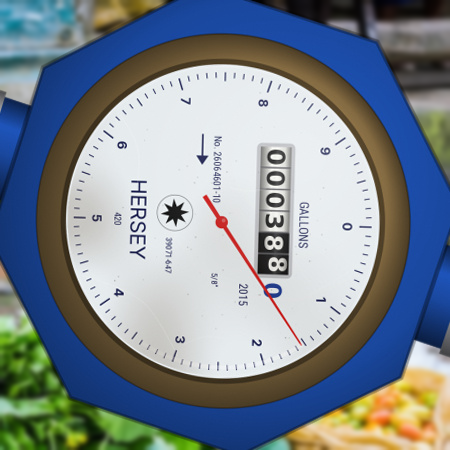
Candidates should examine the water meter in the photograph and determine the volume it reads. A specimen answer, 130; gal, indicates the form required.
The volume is 3881.5; gal
